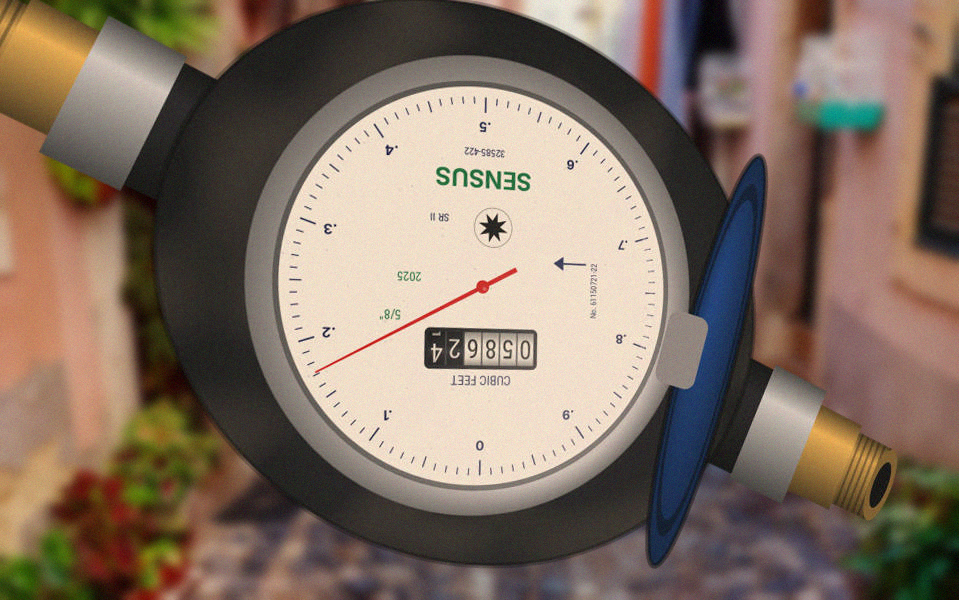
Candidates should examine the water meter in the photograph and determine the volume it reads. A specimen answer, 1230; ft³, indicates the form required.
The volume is 58624.17; ft³
